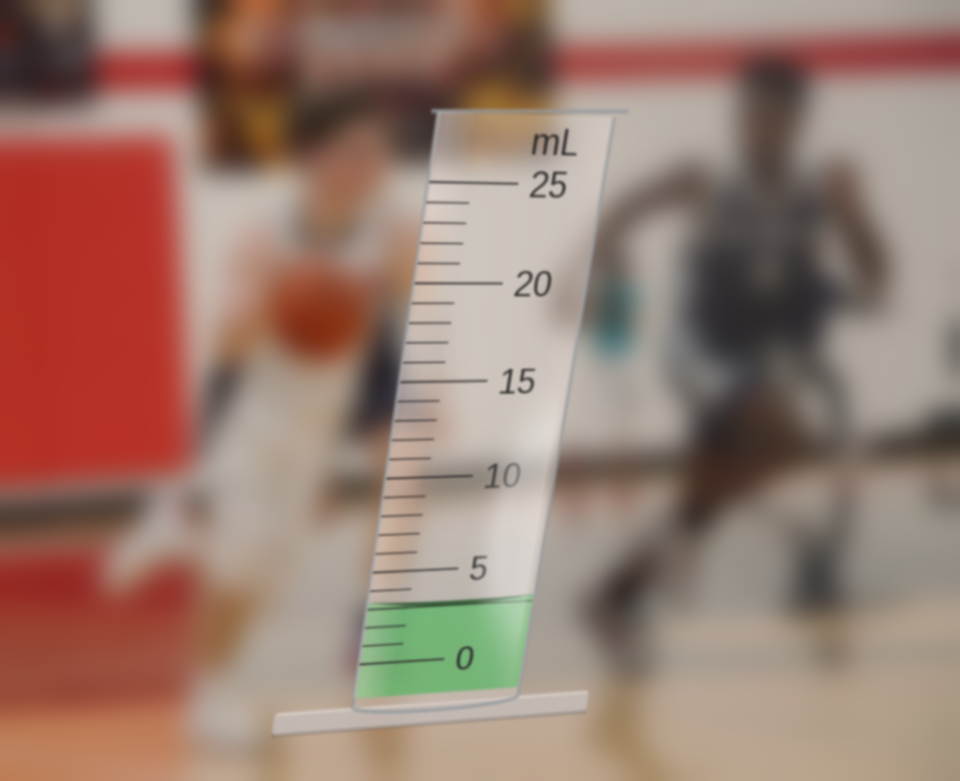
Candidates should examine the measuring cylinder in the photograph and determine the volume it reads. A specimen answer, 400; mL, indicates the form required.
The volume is 3; mL
